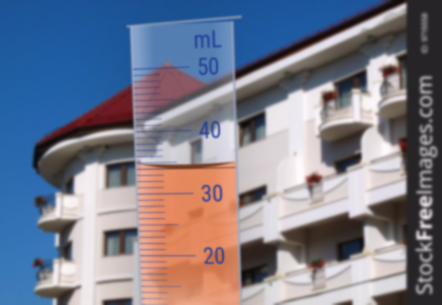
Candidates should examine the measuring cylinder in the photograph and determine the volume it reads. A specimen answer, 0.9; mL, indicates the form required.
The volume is 34; mL
